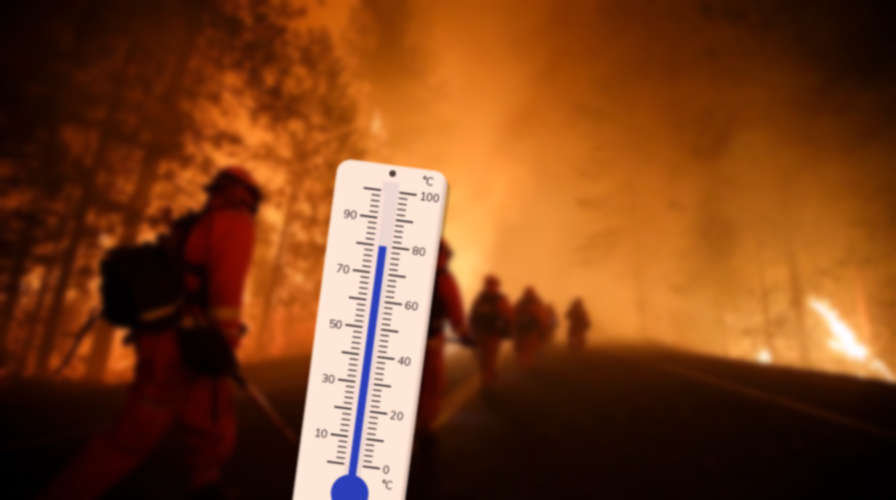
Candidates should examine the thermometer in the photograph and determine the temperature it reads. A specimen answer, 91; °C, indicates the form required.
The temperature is 80; °C
